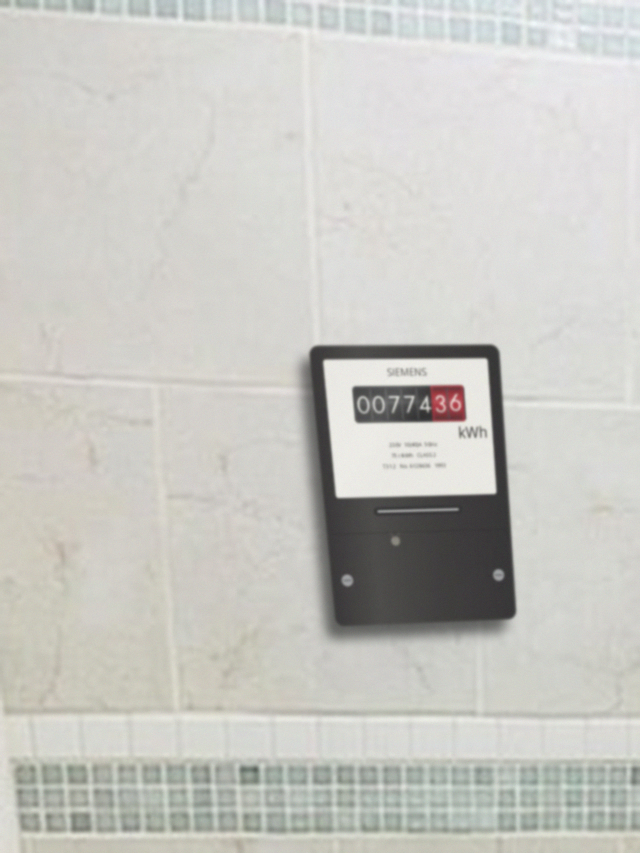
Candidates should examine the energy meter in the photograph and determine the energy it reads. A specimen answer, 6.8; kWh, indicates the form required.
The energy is 774.36; kWh
